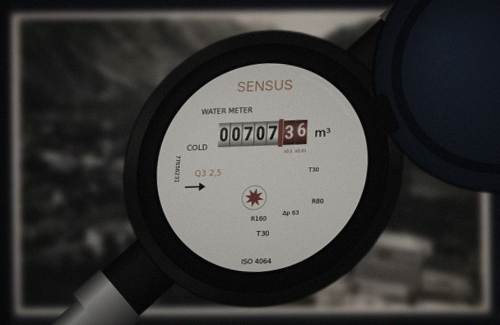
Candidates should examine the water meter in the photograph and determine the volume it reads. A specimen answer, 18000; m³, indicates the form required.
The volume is 707.36; m³
